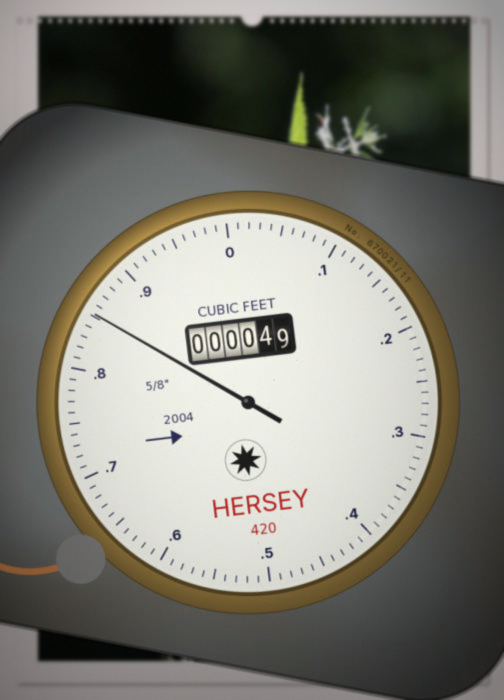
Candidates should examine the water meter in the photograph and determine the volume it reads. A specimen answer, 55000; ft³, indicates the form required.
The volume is 48.85; ft³
